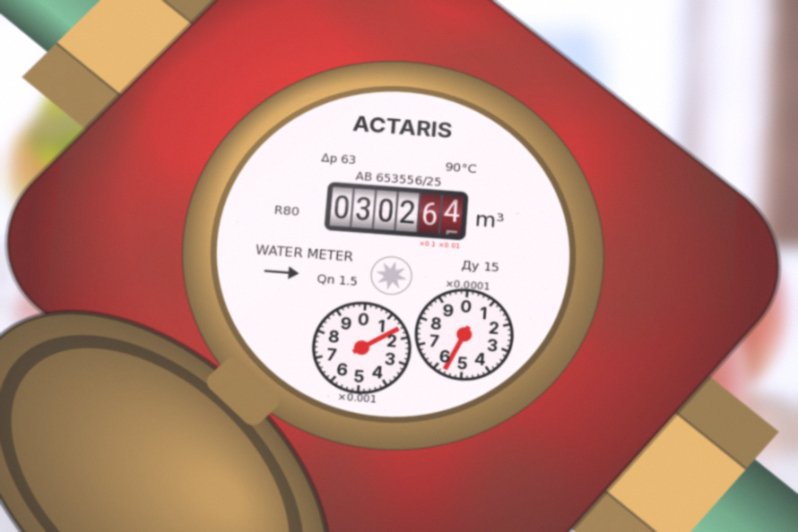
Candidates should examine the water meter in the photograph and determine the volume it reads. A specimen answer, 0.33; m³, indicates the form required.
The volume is 302.6415; m³
